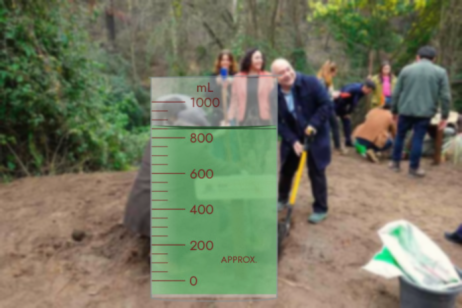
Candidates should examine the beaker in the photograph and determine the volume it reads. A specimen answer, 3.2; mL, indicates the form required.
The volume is 850; mL
